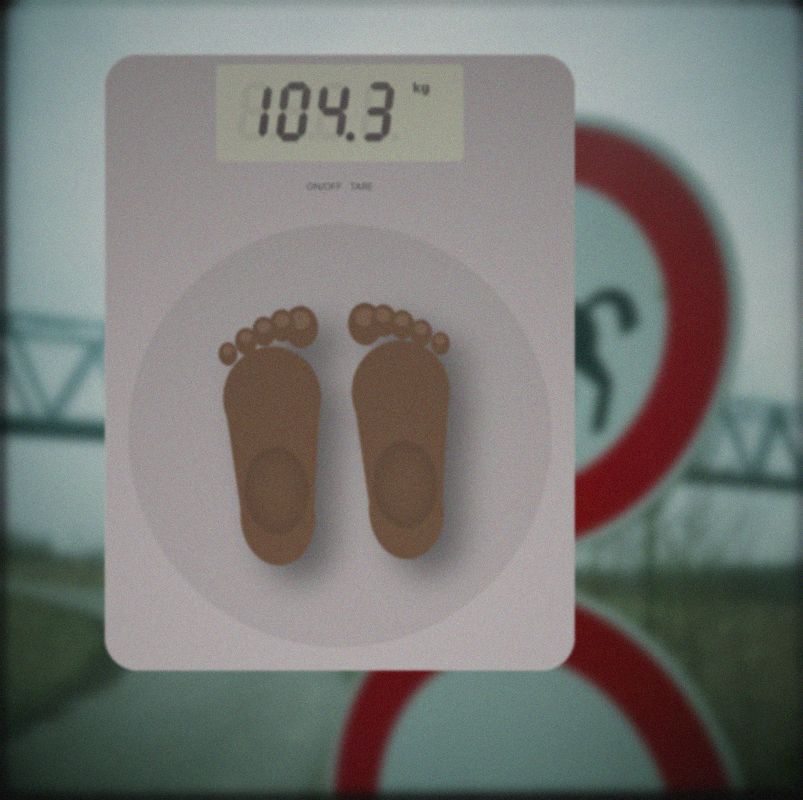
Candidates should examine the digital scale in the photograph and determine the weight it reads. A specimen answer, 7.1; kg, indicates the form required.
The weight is 104.3; kg
